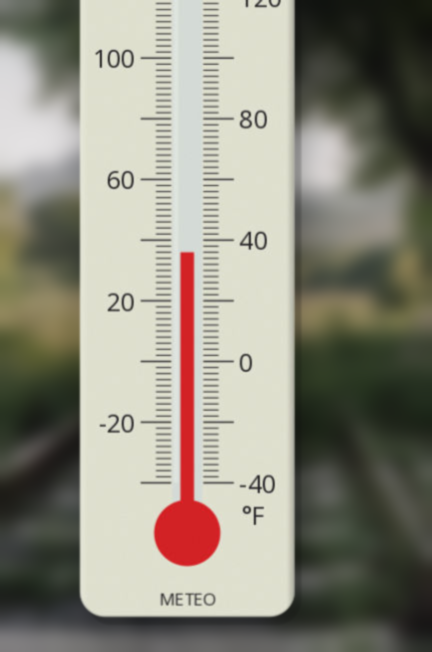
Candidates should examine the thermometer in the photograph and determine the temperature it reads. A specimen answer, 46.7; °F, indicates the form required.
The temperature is 36; °F
